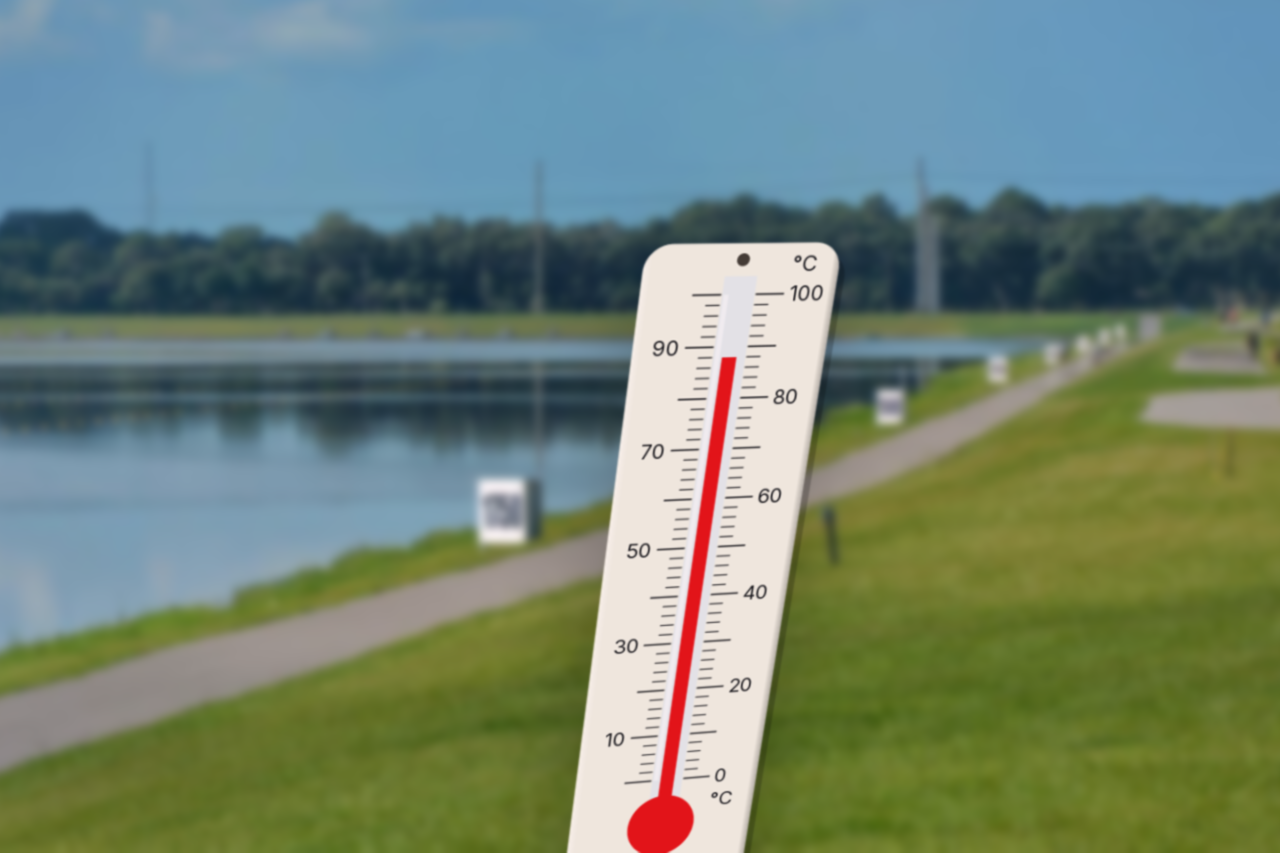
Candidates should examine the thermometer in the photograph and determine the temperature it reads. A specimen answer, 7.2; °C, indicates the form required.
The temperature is 88; °C
